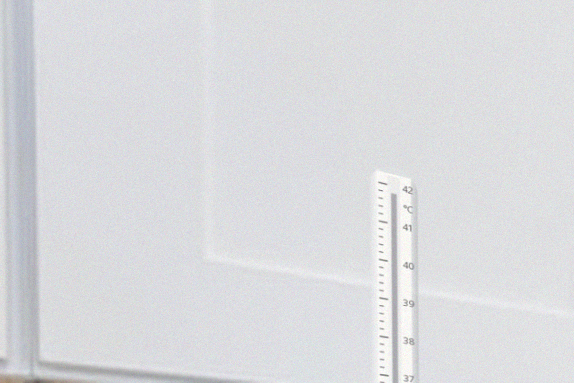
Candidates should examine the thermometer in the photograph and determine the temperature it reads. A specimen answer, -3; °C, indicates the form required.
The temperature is 41.8; °C
